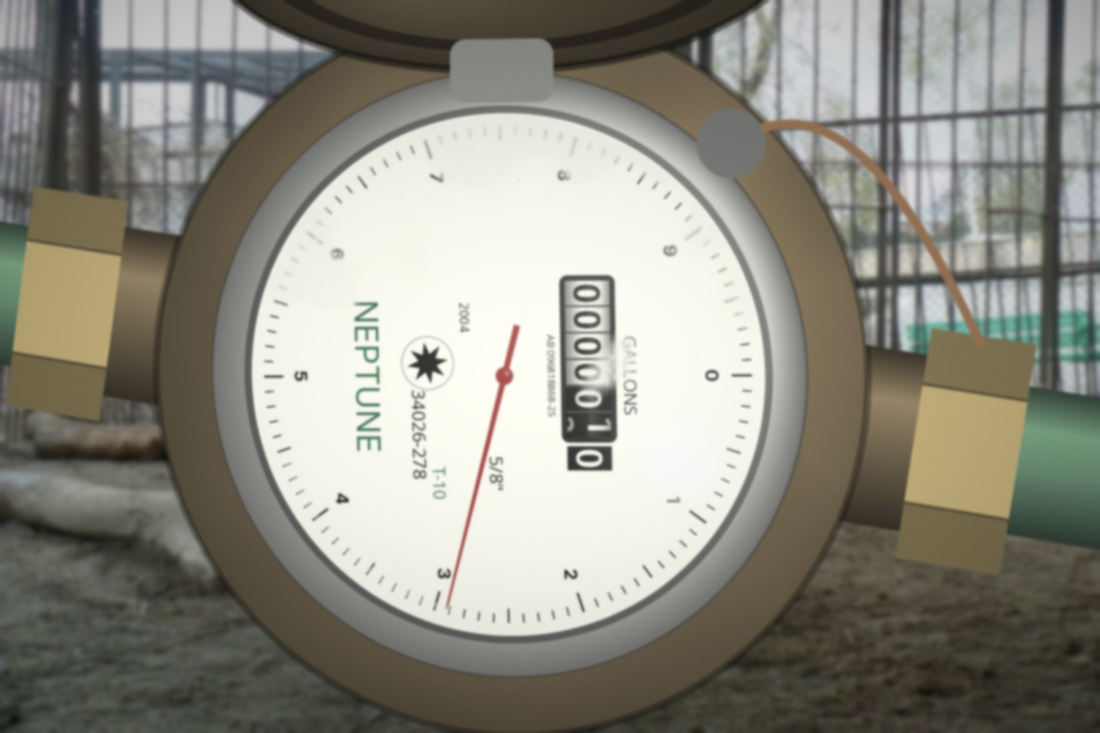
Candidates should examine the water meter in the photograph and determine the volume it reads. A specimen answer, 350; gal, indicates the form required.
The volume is 12.9; gal
